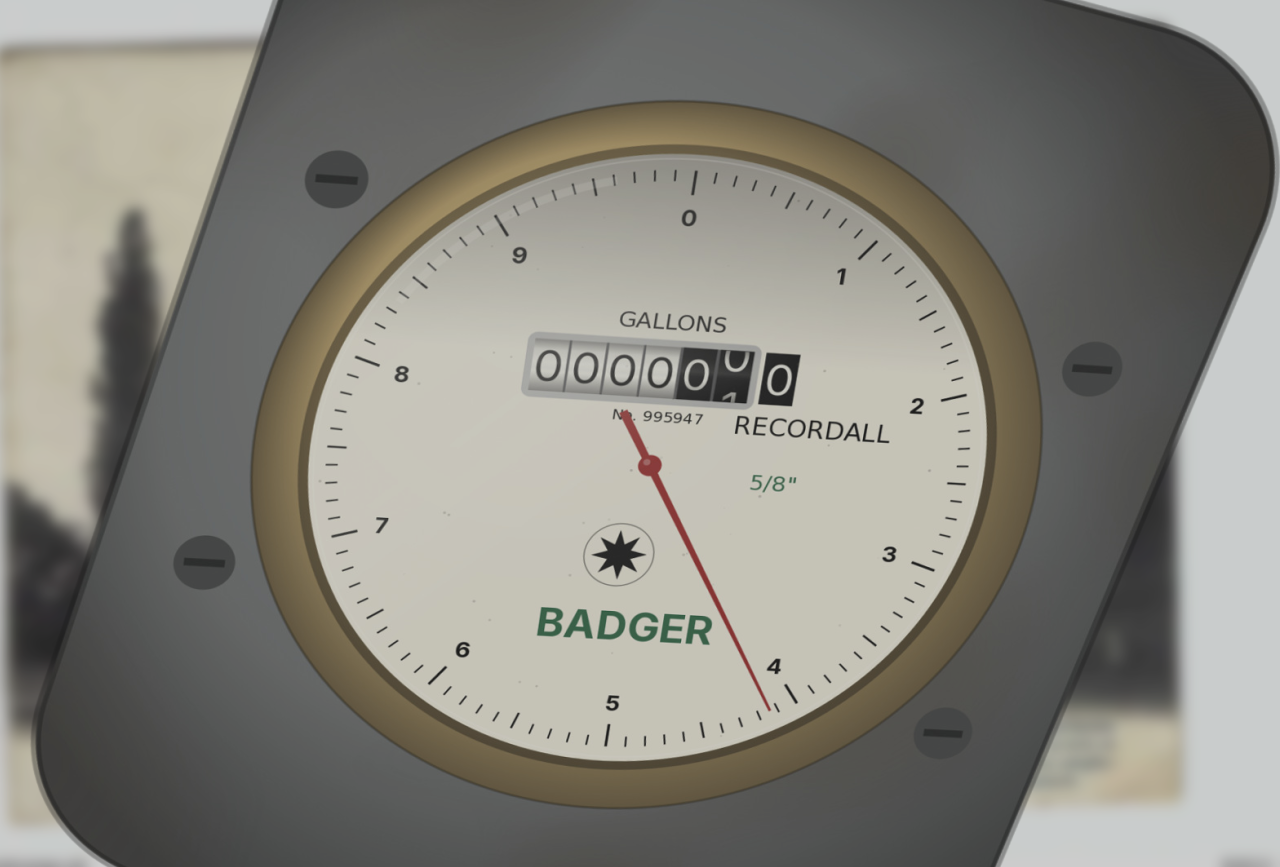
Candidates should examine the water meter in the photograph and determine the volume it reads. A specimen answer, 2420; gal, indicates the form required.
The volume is 4.1; gal
